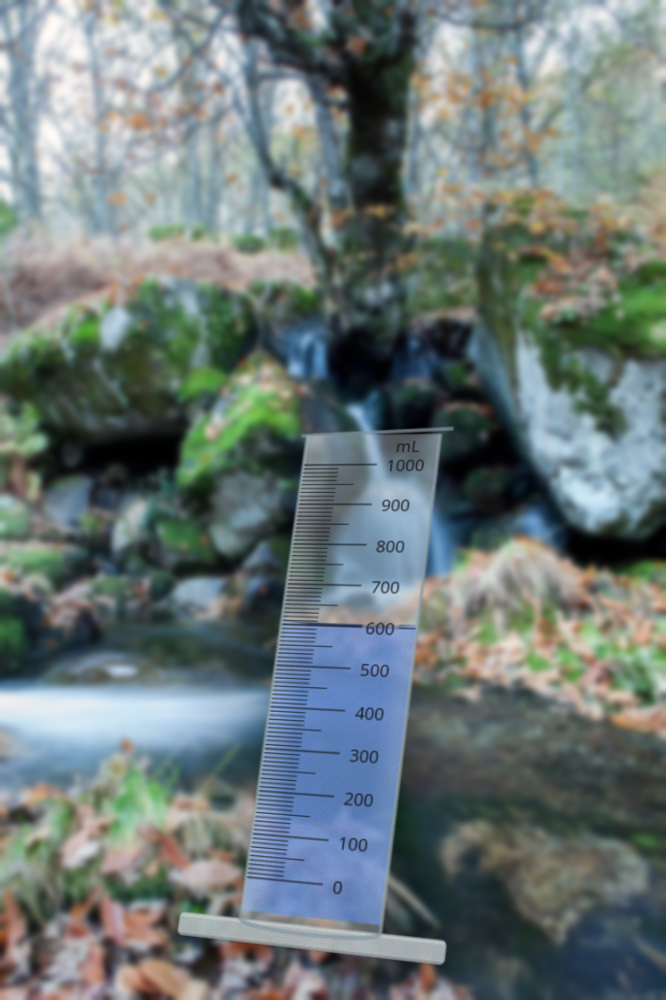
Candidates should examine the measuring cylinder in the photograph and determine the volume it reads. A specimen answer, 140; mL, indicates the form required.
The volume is 600; mL
